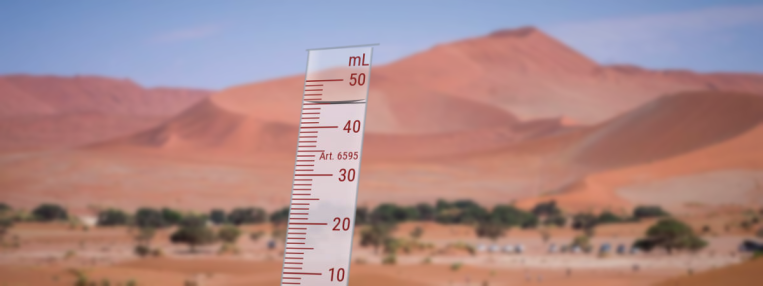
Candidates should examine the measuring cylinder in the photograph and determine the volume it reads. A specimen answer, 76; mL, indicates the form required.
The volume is 45; mL
